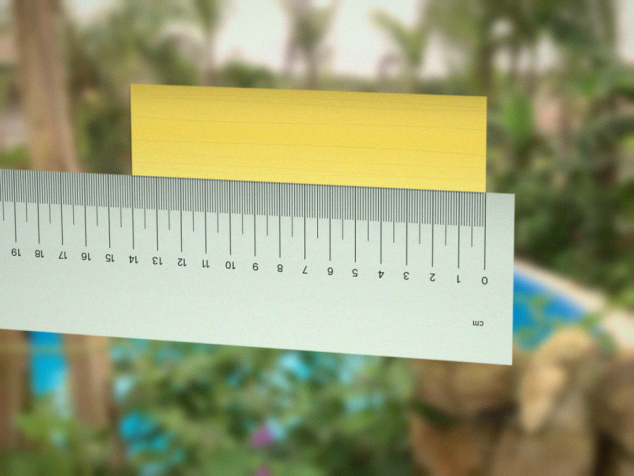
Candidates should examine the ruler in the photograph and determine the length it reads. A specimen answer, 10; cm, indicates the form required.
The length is 14; cm
